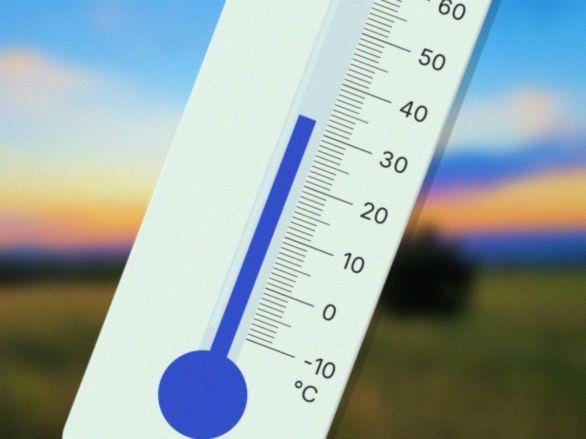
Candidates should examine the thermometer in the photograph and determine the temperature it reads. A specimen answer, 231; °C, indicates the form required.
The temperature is 32; °C
